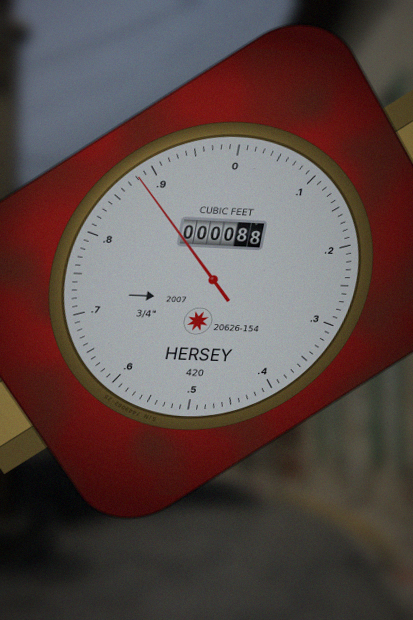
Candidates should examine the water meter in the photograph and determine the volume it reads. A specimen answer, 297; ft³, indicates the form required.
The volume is 87.88; ft³
